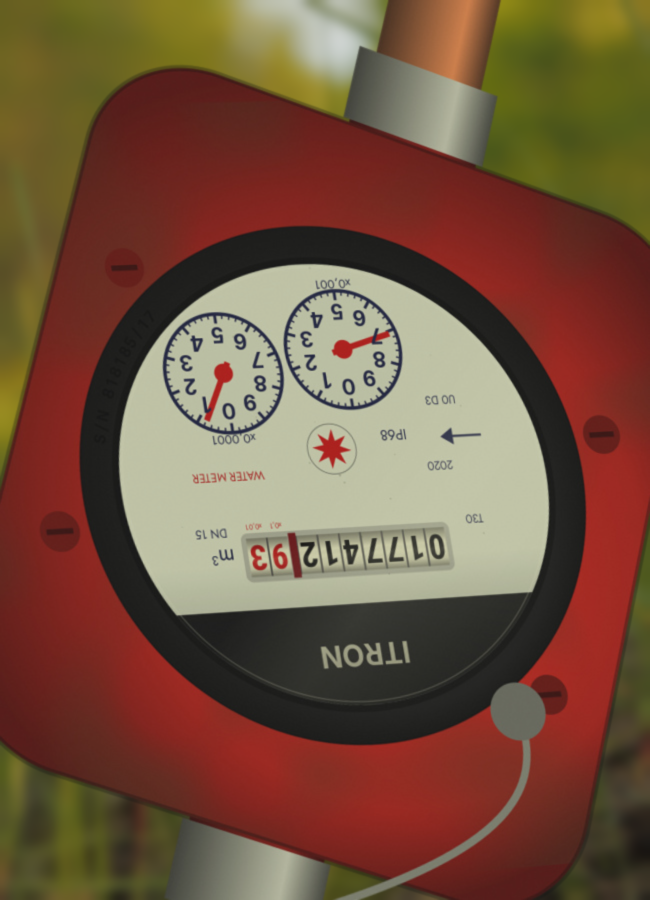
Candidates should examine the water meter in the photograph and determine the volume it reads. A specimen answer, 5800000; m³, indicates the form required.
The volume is 177412.9370; m³
